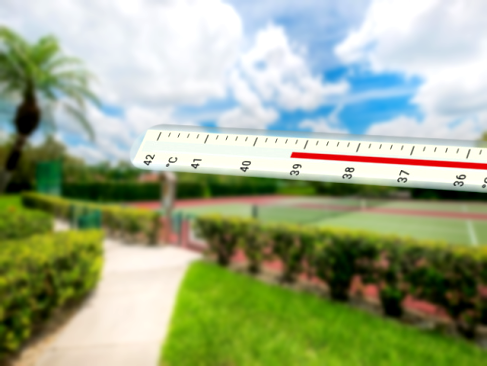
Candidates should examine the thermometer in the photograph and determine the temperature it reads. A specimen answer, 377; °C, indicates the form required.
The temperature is 39.2; °C
